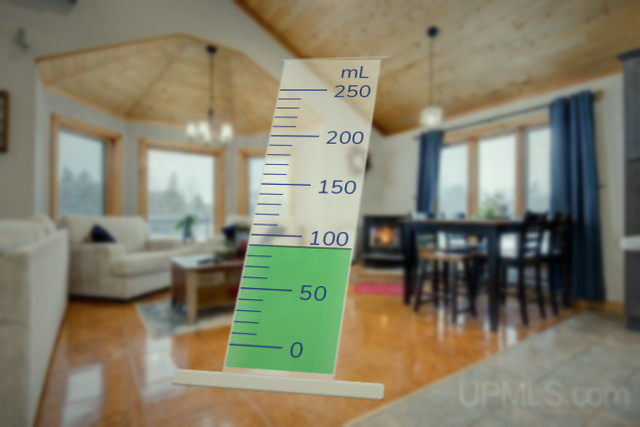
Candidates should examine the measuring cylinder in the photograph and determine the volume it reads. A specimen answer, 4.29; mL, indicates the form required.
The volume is 90; mL
